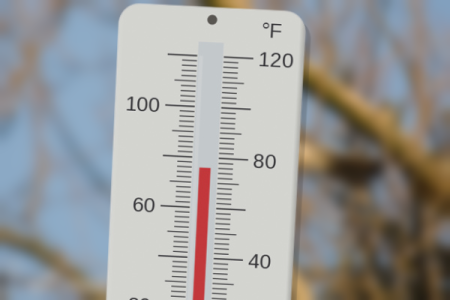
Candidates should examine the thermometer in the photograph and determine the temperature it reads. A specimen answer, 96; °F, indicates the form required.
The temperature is 76; °F
